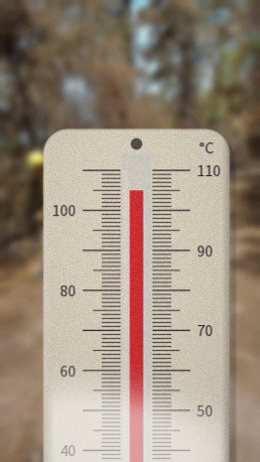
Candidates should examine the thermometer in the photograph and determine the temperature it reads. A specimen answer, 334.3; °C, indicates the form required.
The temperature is 105; °C
